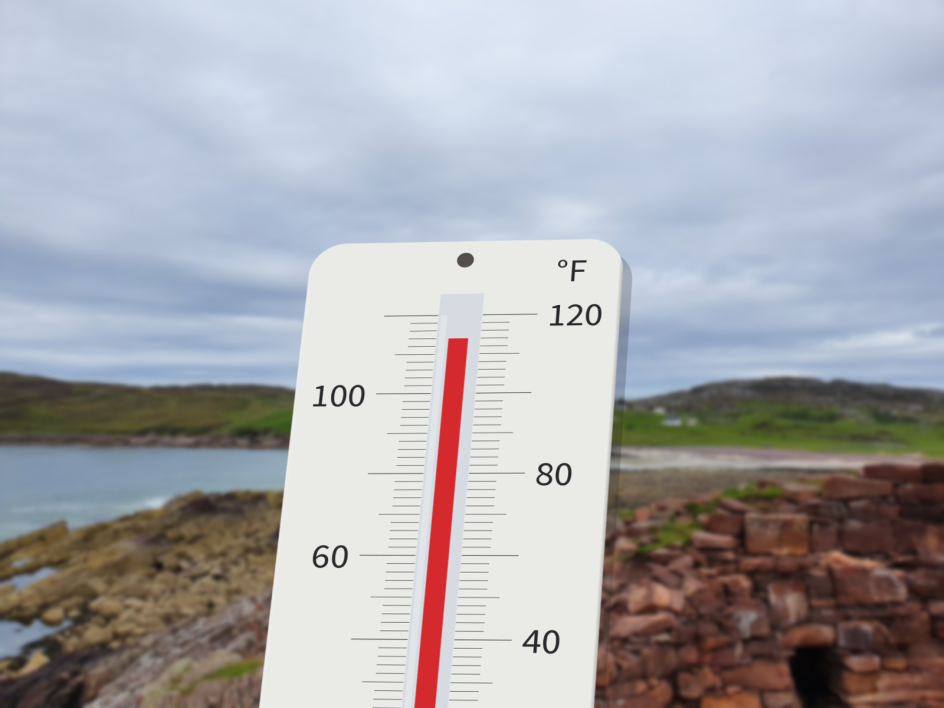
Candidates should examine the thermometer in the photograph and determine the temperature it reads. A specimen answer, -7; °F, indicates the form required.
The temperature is 114; °F
